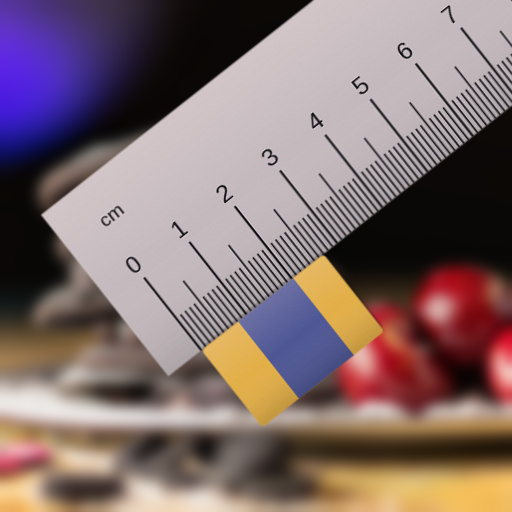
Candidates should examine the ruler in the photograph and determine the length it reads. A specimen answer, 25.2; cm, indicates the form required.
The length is 2.7; cm
